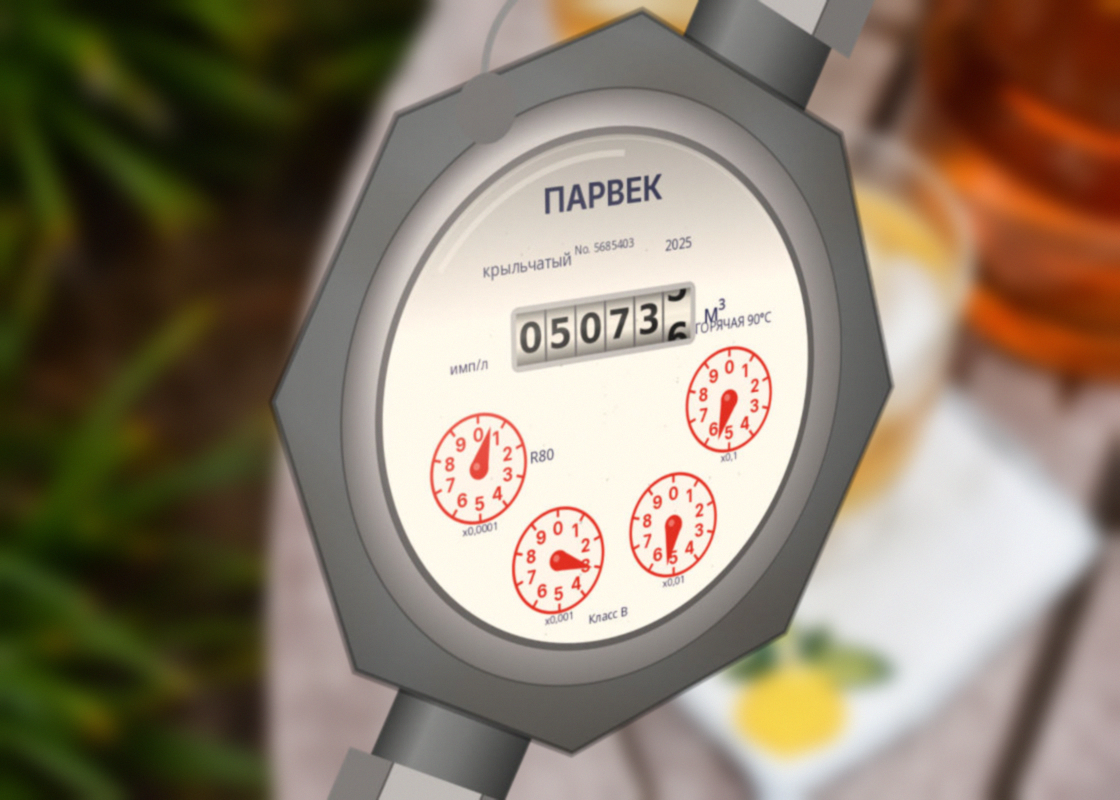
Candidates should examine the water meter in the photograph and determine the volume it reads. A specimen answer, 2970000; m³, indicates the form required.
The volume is 50735.5530; m³
